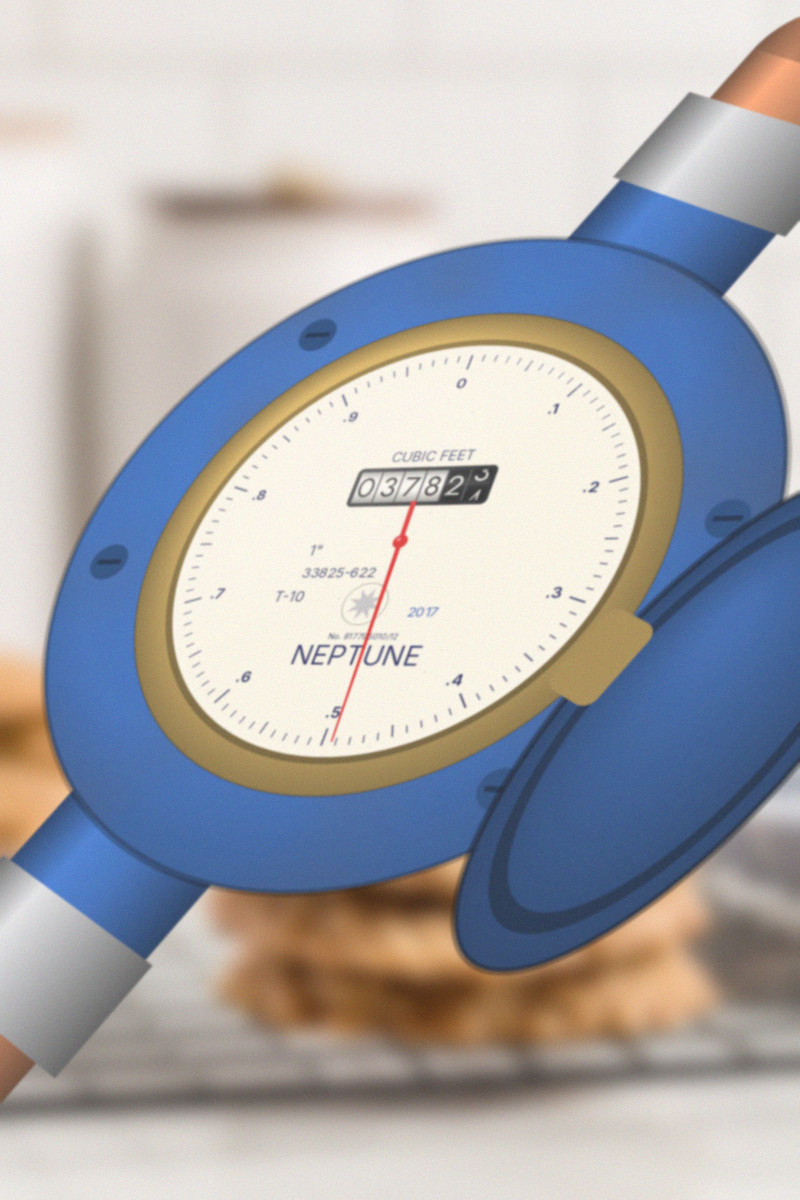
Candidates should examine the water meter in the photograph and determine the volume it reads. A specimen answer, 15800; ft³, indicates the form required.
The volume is 37823.49; ft³
